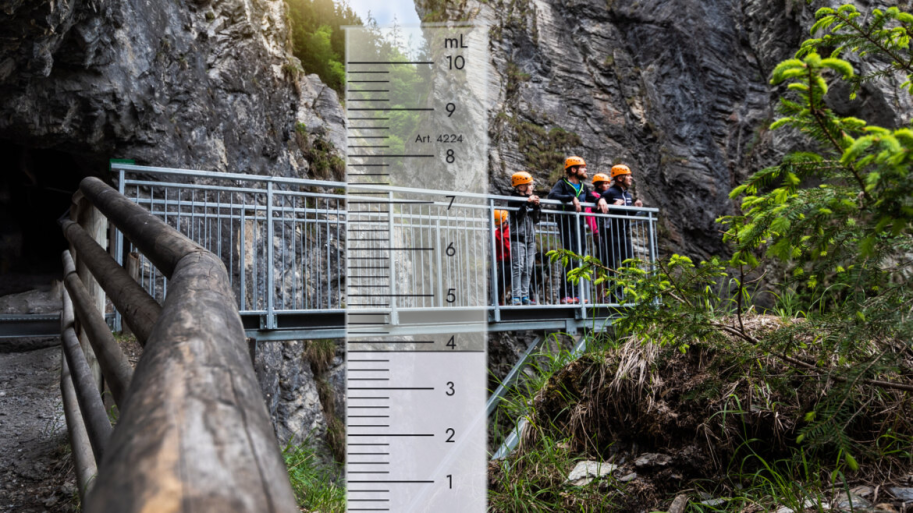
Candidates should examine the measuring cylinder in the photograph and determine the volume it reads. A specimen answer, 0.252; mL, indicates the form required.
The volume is 3.8; mL
